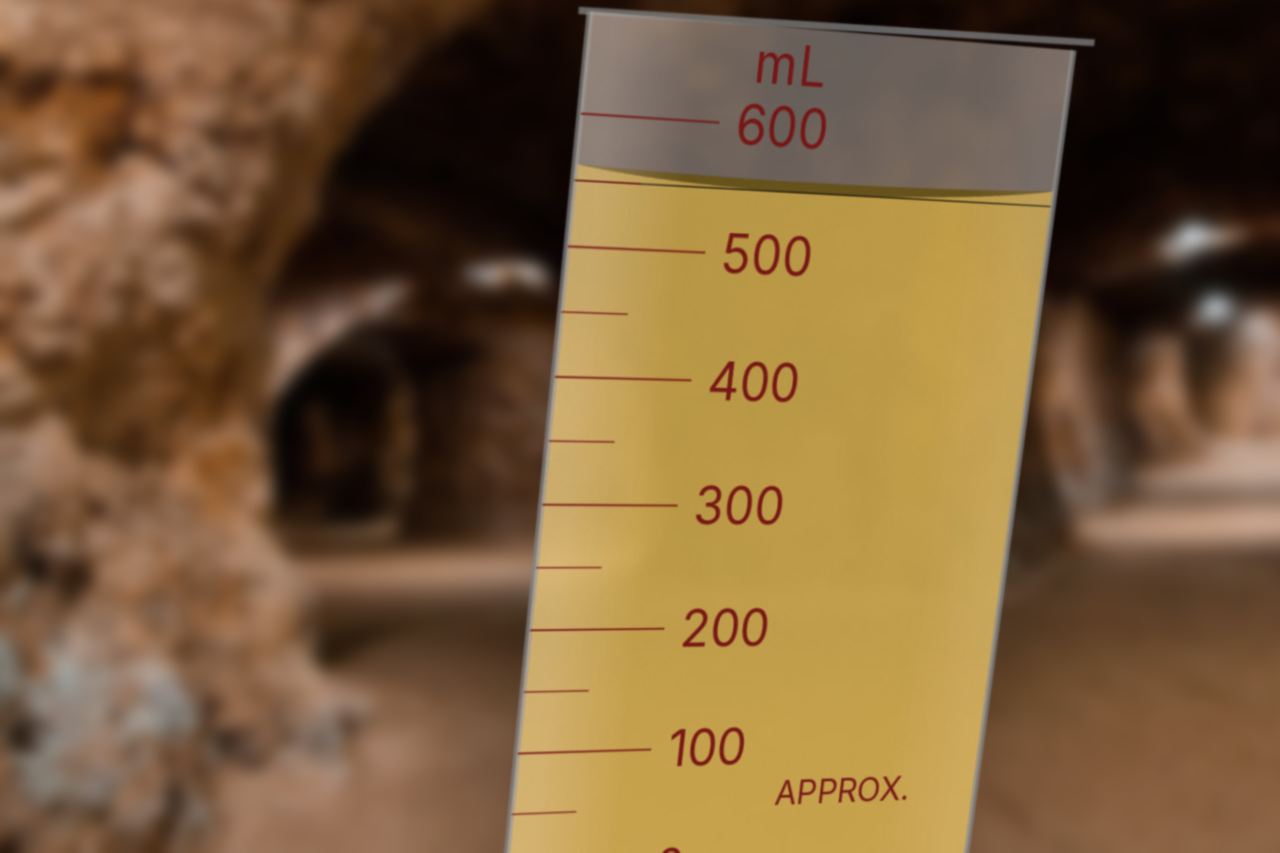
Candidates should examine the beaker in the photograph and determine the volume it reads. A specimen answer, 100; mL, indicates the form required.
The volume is 550; mL
